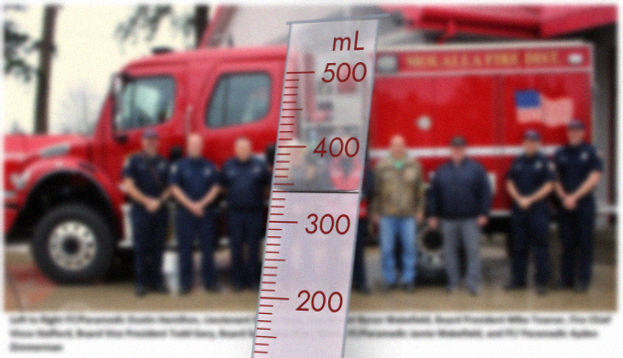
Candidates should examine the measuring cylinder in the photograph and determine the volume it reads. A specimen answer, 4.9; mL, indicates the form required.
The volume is 340; mL
